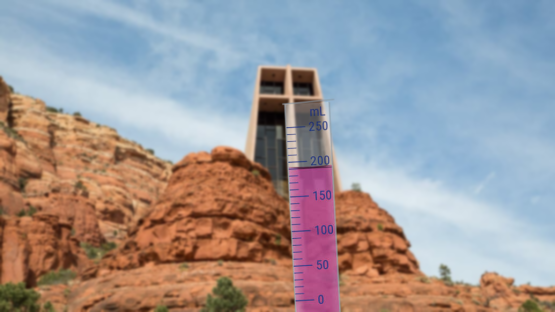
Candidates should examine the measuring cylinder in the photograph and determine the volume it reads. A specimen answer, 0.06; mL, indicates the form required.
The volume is 190; mL
